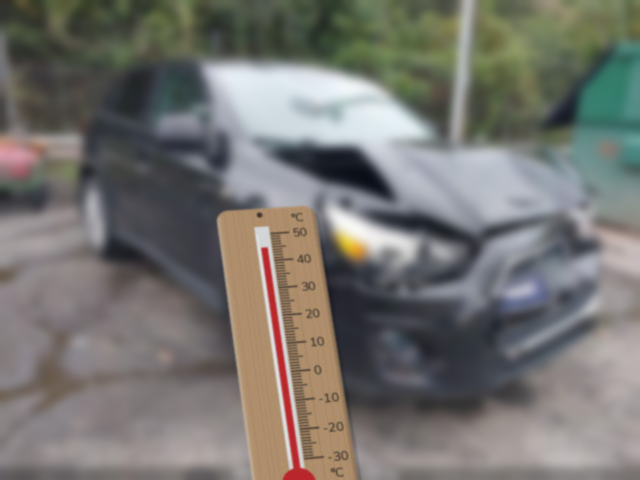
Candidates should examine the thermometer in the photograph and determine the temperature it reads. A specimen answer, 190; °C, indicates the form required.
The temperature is 45; °C
